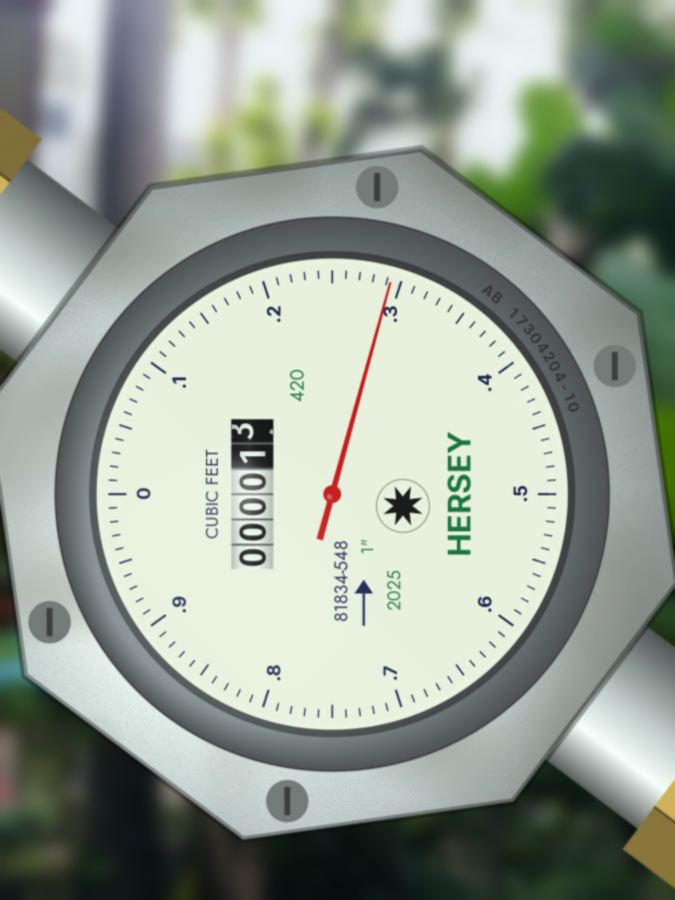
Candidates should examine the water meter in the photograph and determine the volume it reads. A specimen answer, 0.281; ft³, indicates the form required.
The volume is 13.29; ft³
